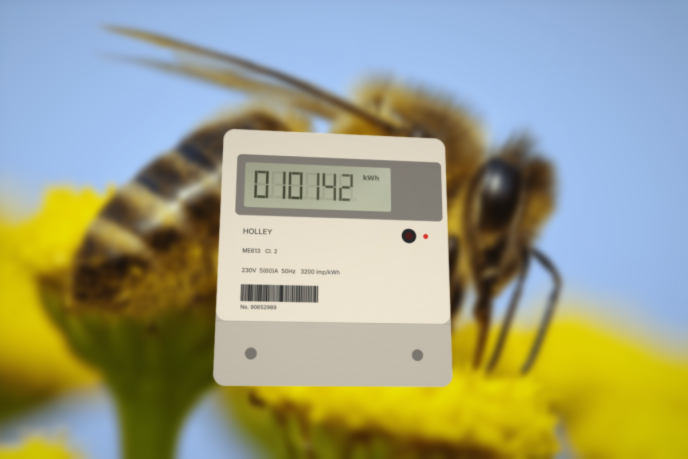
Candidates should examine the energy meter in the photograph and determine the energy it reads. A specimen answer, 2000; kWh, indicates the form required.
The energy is 10142; kWh
